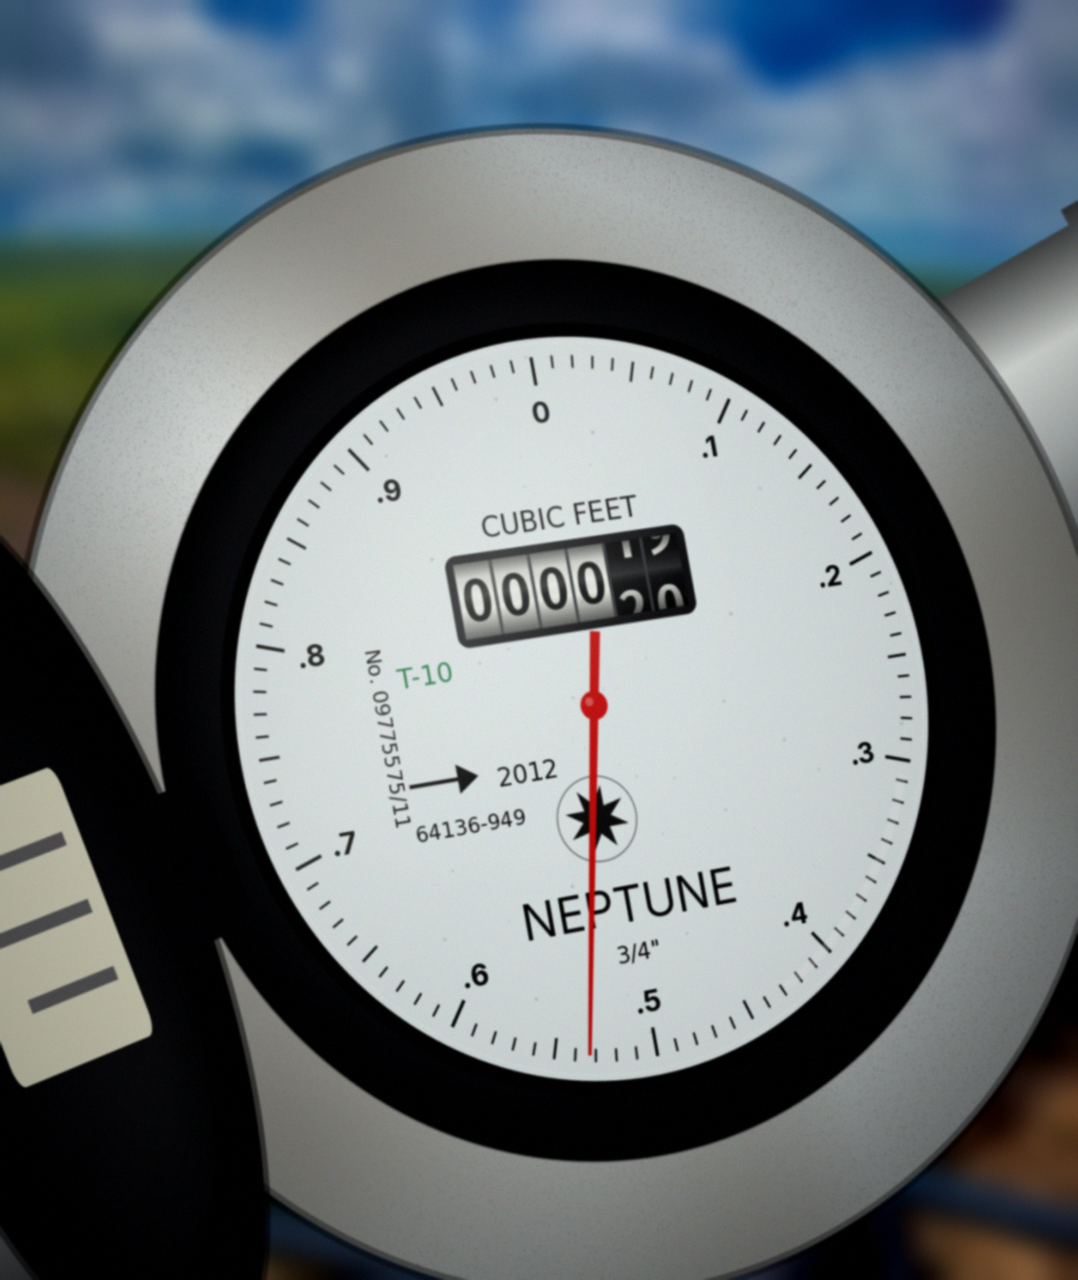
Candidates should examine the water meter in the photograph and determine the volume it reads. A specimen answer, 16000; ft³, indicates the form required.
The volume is 19.53; ft³
